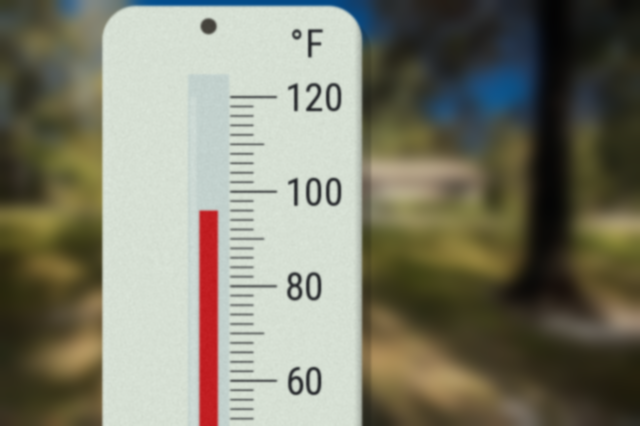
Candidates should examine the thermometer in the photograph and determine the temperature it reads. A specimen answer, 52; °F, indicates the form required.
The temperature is 96; °F
